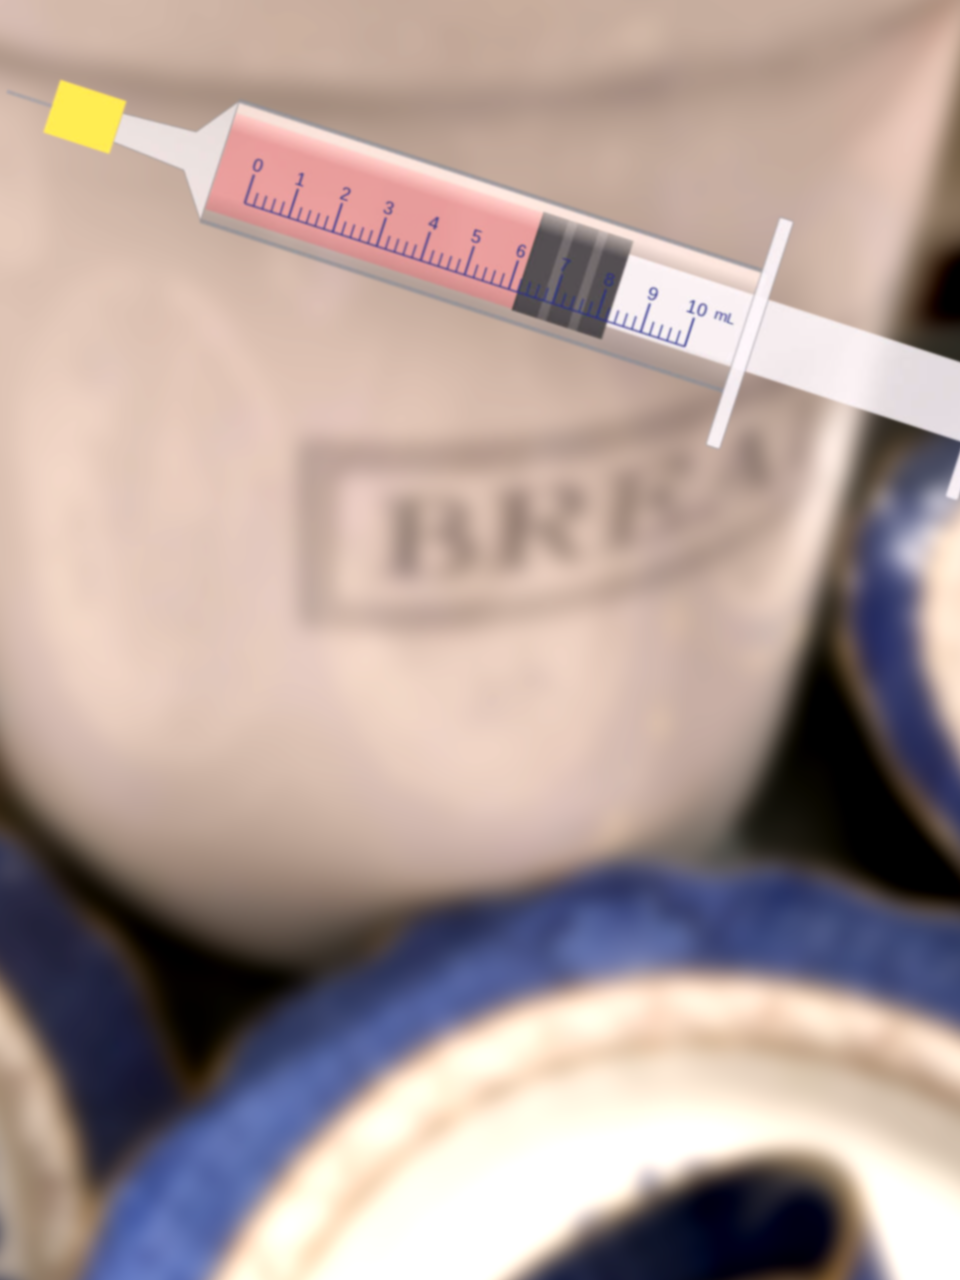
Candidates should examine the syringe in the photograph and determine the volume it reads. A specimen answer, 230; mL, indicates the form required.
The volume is 6.2; mL
